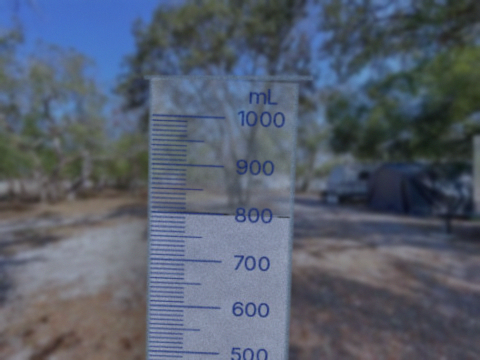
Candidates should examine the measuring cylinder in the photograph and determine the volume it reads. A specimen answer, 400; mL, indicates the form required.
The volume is 800; mL
